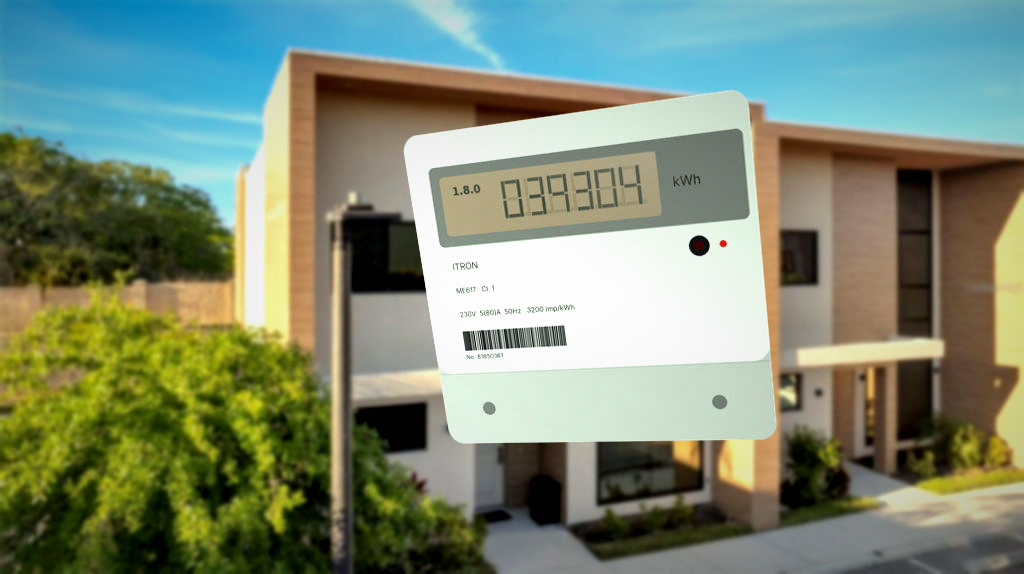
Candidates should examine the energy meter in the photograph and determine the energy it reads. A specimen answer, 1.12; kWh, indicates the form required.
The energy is 39304; kWh
